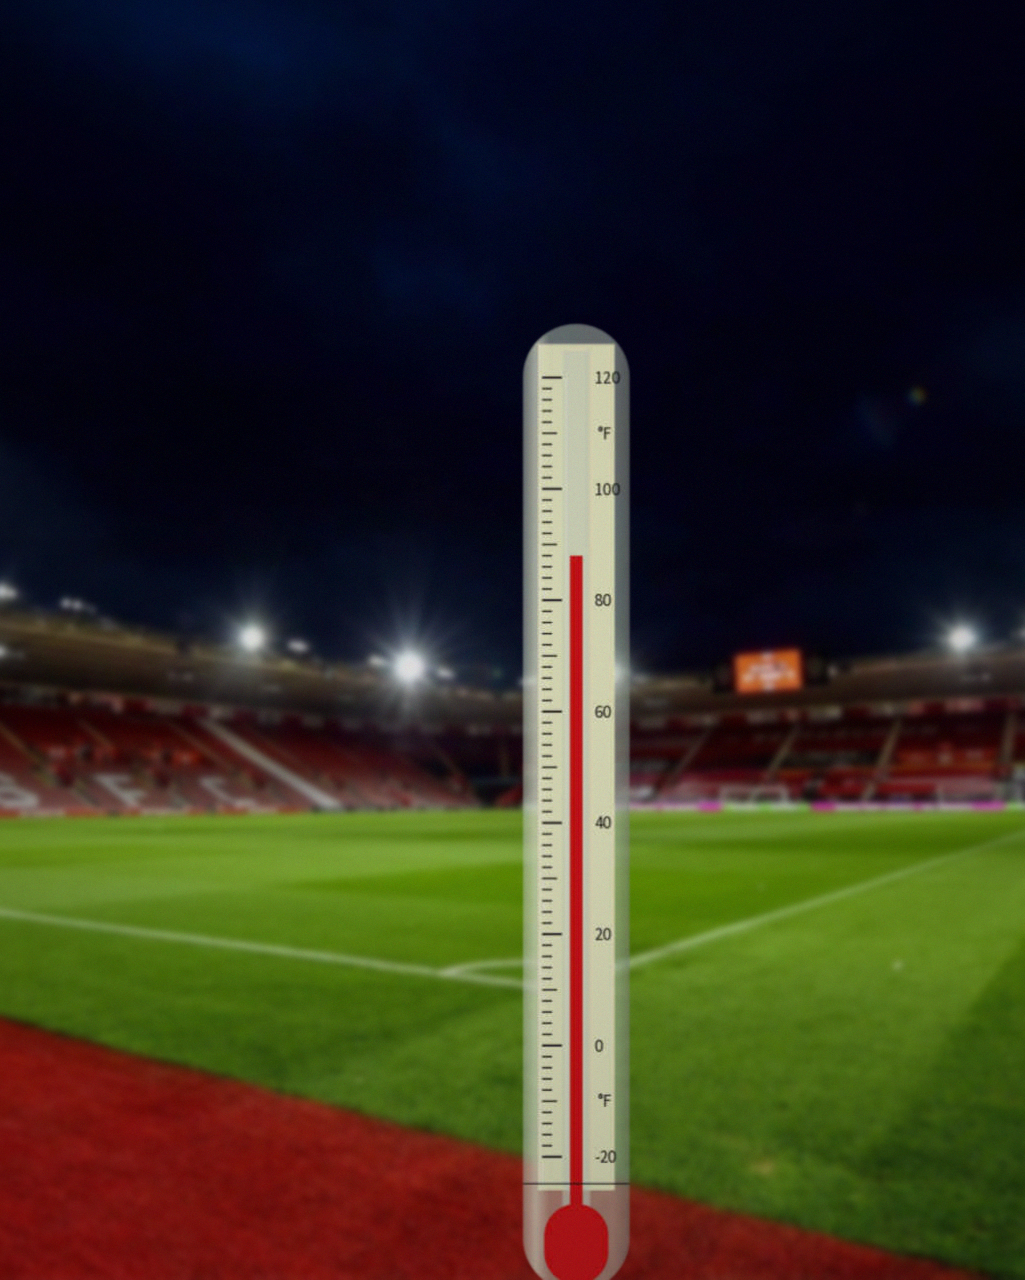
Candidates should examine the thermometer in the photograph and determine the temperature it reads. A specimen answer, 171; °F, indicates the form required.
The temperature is 88; °F
